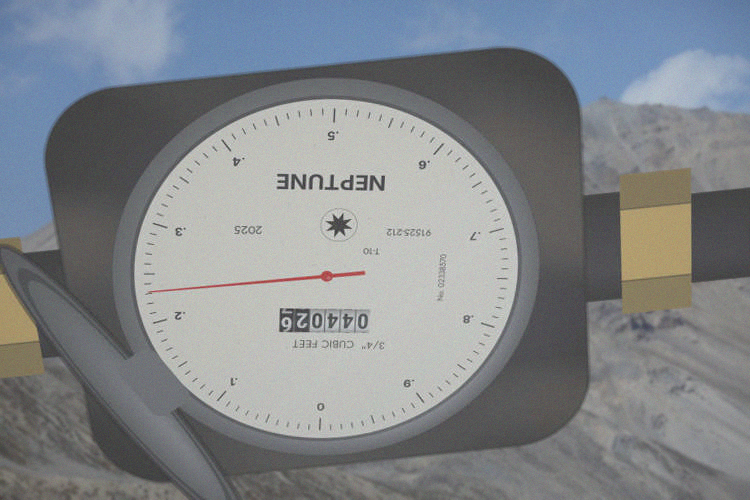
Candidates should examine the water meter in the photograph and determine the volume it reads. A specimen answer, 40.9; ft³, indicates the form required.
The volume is 44026.23; ft³
